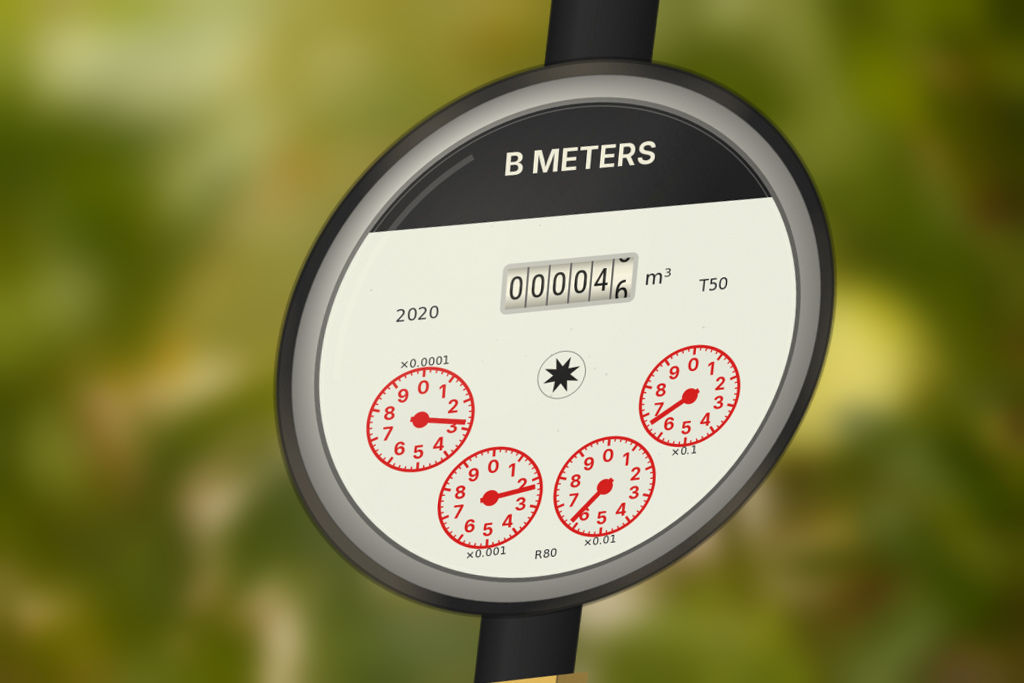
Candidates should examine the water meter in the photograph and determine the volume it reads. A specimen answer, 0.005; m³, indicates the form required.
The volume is 45.6622; m³
